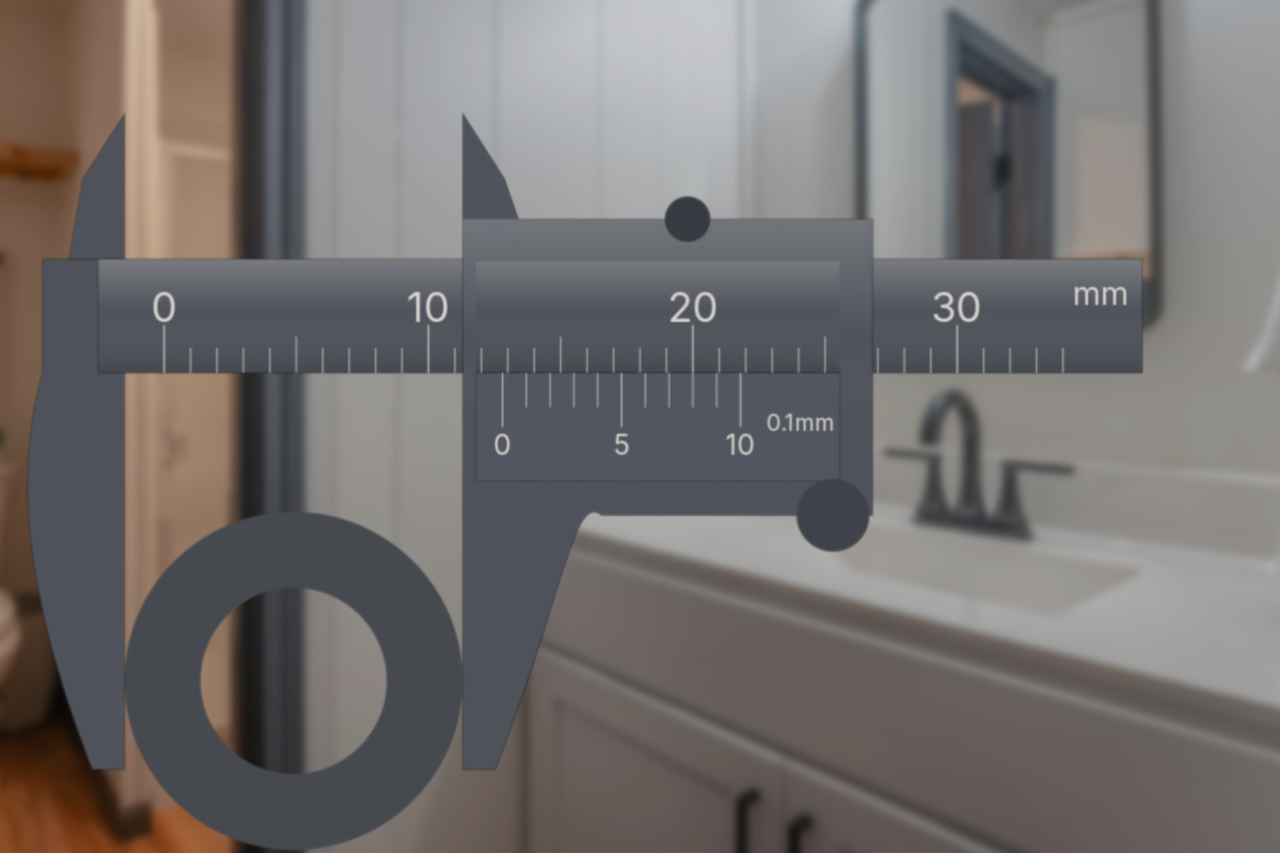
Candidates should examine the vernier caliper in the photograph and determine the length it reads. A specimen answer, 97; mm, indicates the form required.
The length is 12.8; mm
